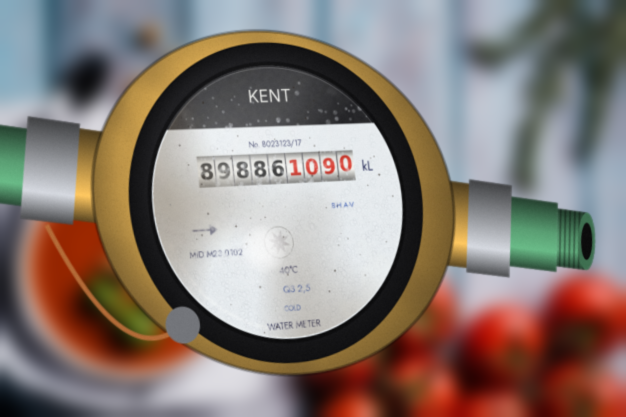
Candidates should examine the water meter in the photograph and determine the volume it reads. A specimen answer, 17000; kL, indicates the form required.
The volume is 89886.1090; kL
